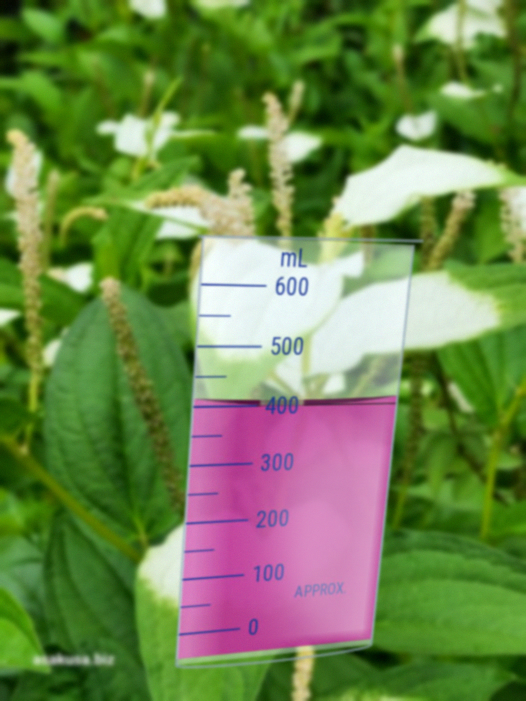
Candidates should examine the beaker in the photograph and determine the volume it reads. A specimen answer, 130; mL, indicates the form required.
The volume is 400; mL
